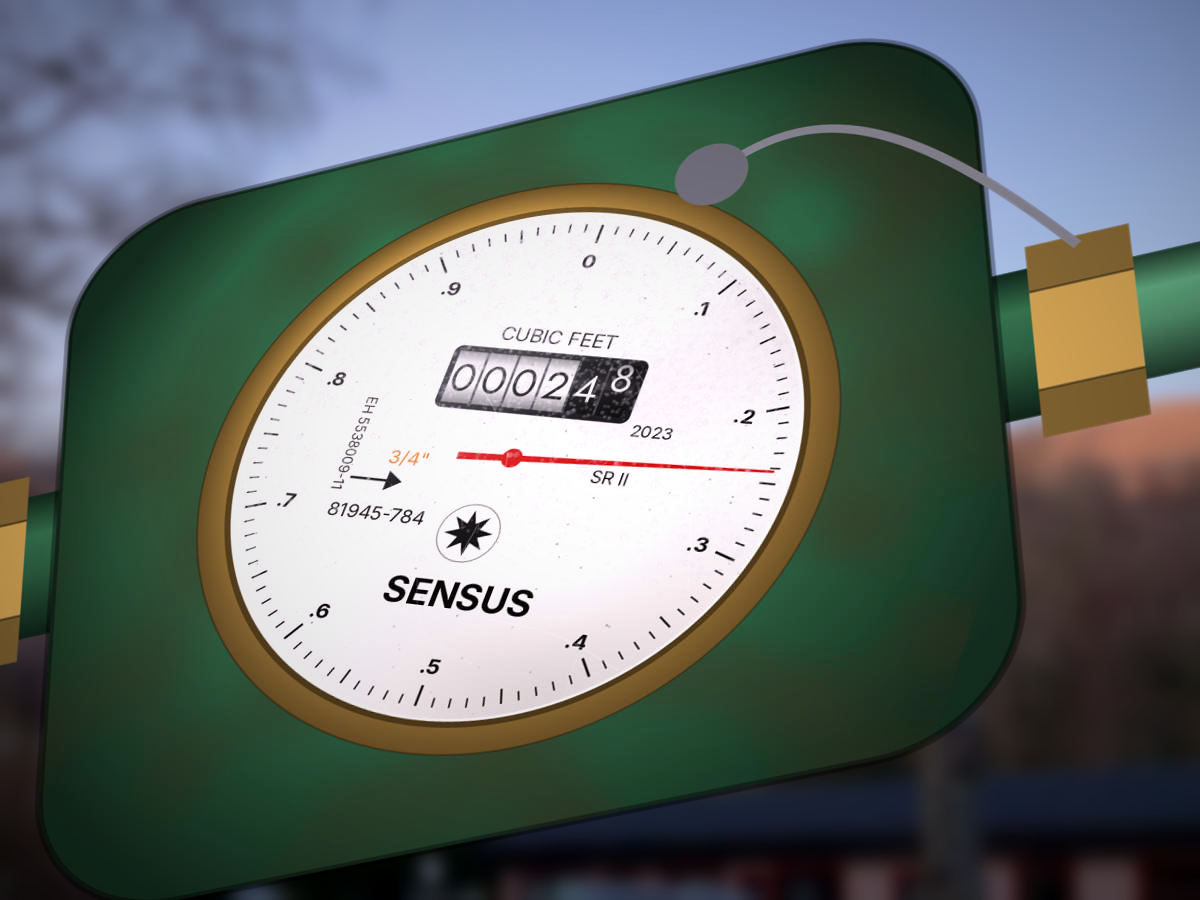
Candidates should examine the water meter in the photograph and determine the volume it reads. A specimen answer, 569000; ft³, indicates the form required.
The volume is 248.24; ft³
